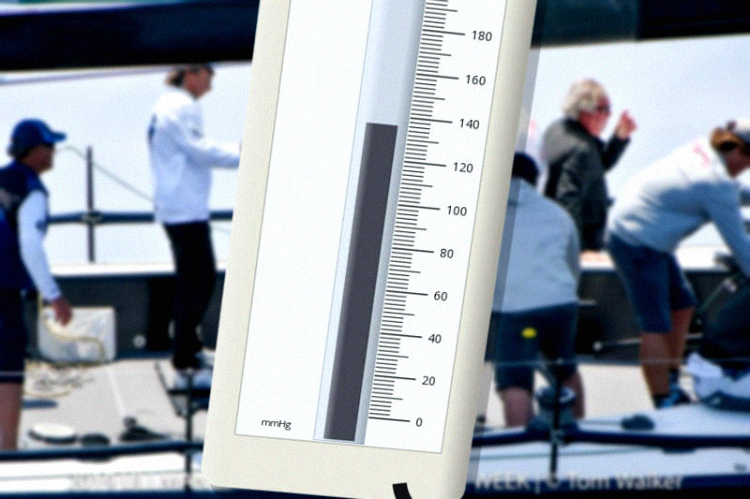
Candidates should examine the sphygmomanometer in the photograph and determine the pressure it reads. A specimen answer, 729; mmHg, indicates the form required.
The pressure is 136; mmHg
